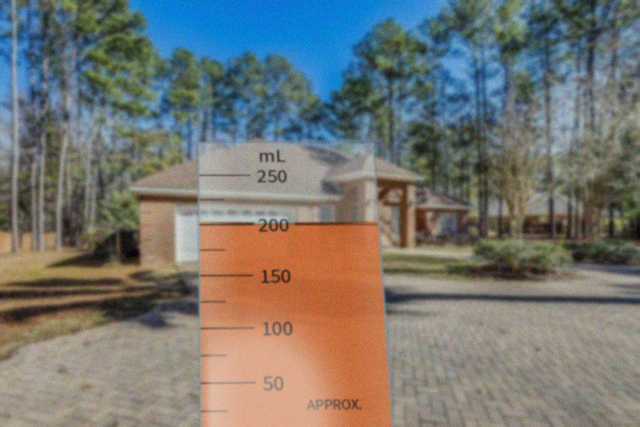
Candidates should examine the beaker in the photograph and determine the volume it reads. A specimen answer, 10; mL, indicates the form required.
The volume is 200; mL
